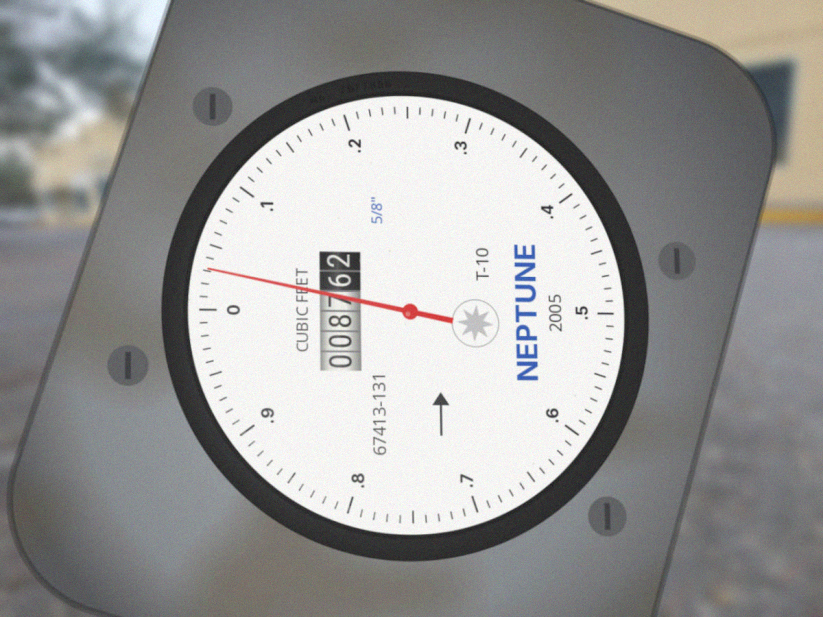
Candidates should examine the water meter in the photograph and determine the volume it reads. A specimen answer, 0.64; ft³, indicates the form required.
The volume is 8762.03; ft³
